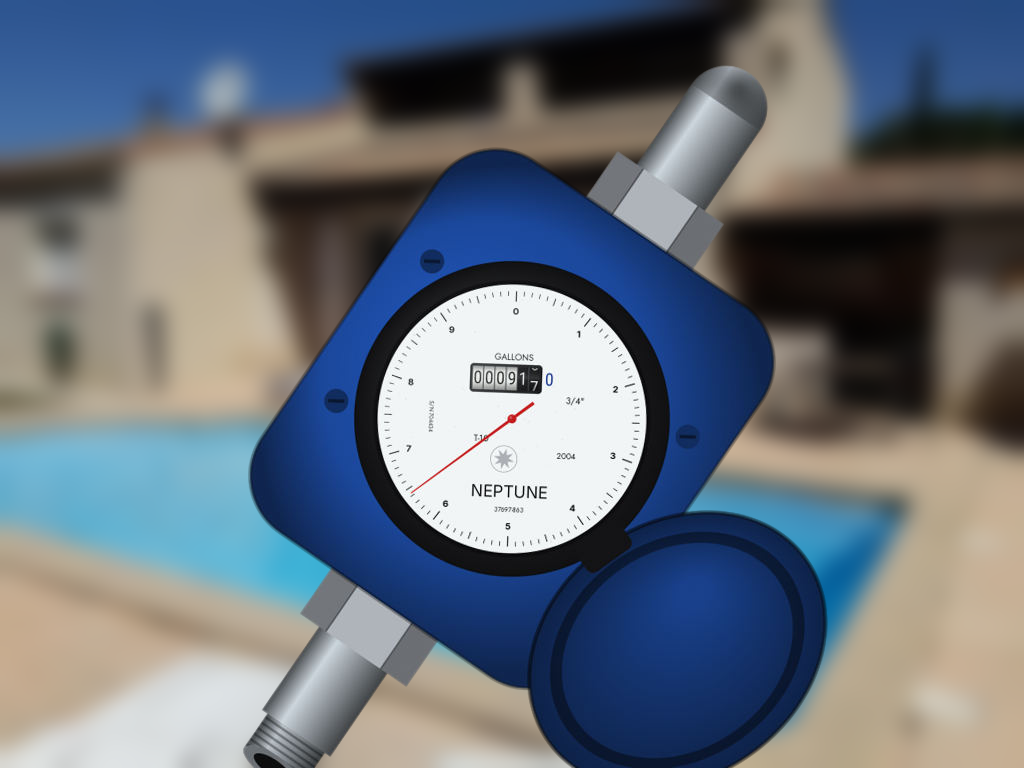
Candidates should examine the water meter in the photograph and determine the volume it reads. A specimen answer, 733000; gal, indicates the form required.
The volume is 9166.4; gal
